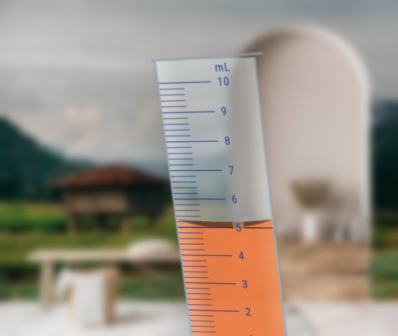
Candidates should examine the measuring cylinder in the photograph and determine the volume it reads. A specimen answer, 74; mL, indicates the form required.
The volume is 5; mL
